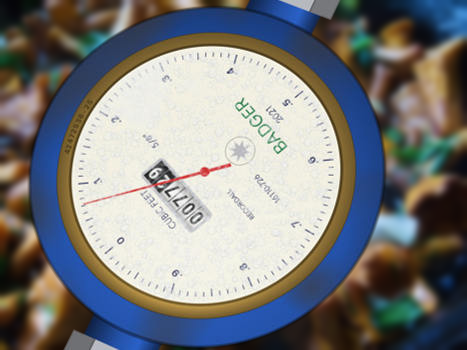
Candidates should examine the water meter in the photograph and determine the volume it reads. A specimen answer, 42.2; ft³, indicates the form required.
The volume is 7729.07; ft³
